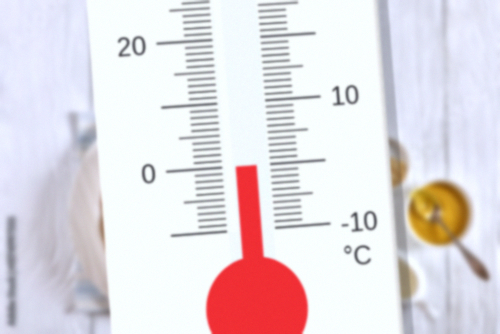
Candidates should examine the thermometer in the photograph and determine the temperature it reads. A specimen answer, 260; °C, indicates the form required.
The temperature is 0; °C
